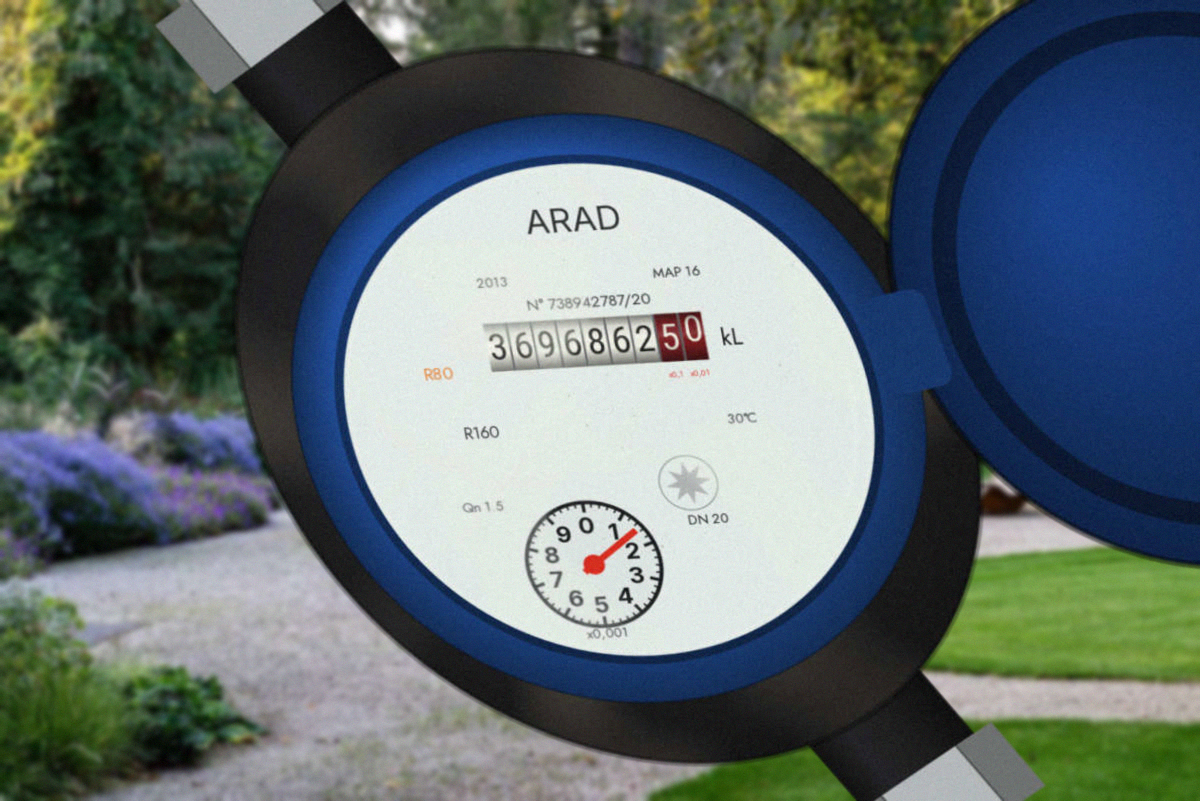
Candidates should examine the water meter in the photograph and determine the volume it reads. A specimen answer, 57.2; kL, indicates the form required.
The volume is 3696862.501; kL
